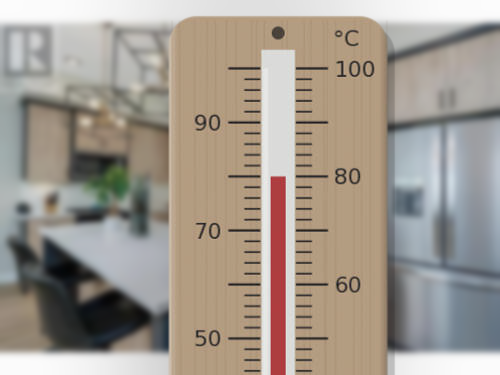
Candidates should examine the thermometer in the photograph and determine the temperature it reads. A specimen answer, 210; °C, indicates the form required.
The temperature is 80; °C
